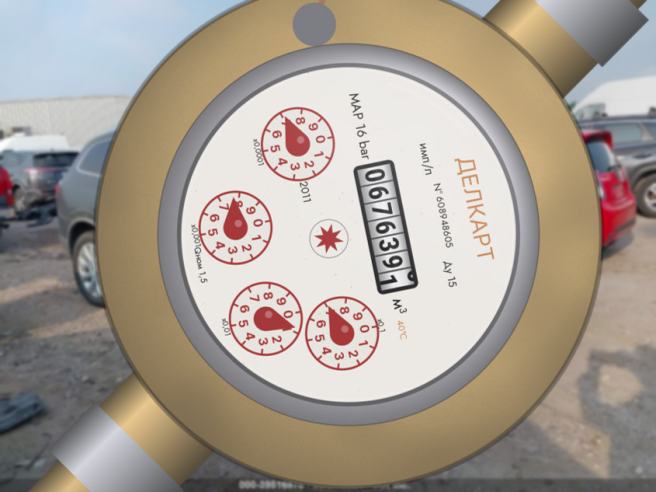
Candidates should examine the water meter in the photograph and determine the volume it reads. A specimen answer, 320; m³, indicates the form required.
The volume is 676390.7077; m³
